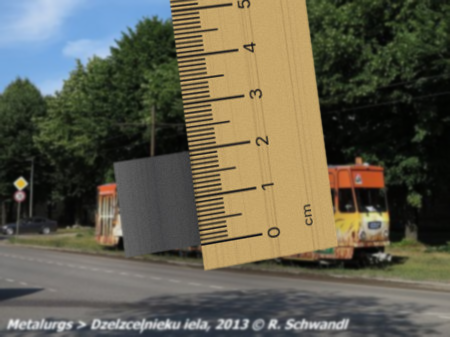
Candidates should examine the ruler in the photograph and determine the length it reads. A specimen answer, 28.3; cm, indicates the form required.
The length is 2; cm
